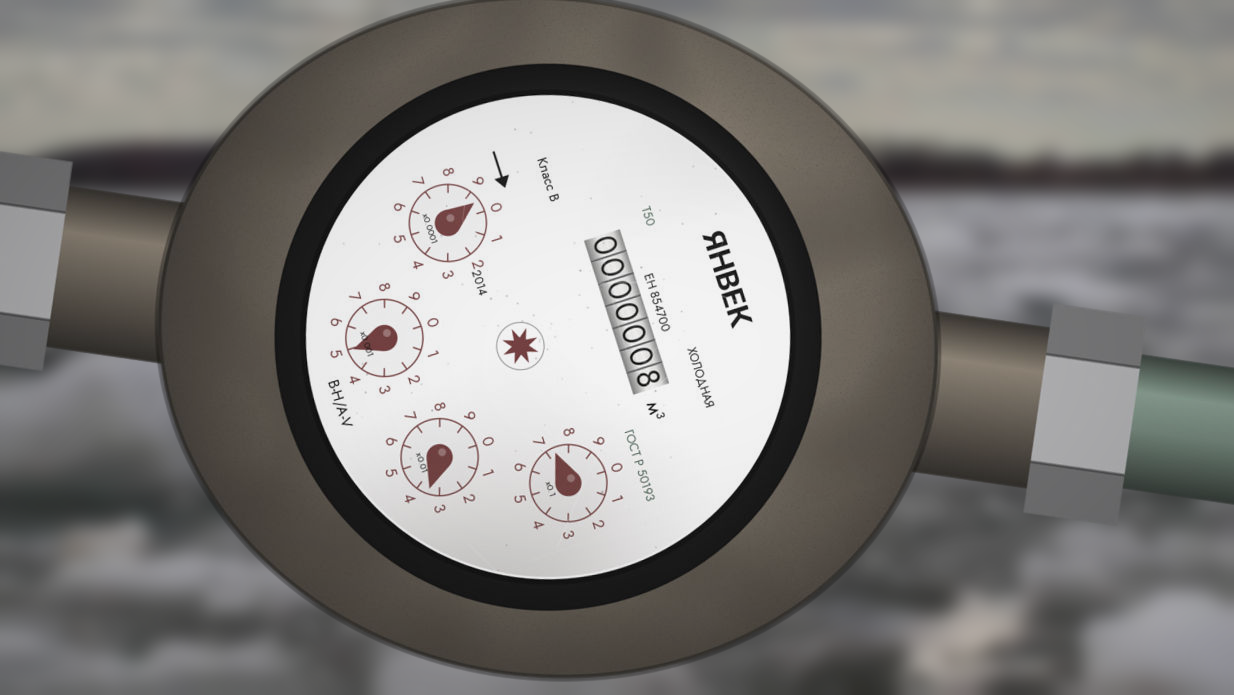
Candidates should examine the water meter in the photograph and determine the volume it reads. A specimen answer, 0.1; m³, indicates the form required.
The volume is 8.7349; m³
